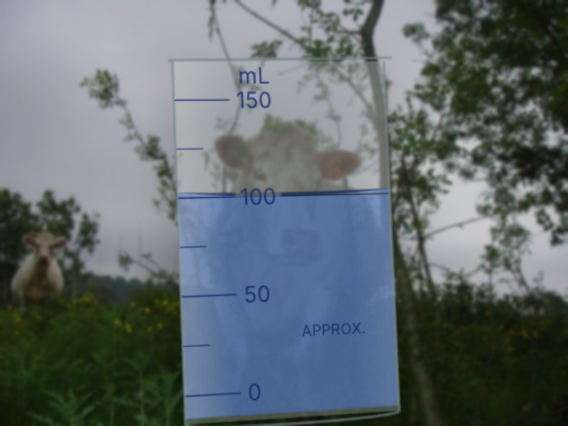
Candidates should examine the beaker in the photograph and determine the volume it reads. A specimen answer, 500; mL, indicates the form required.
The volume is 100; mL
